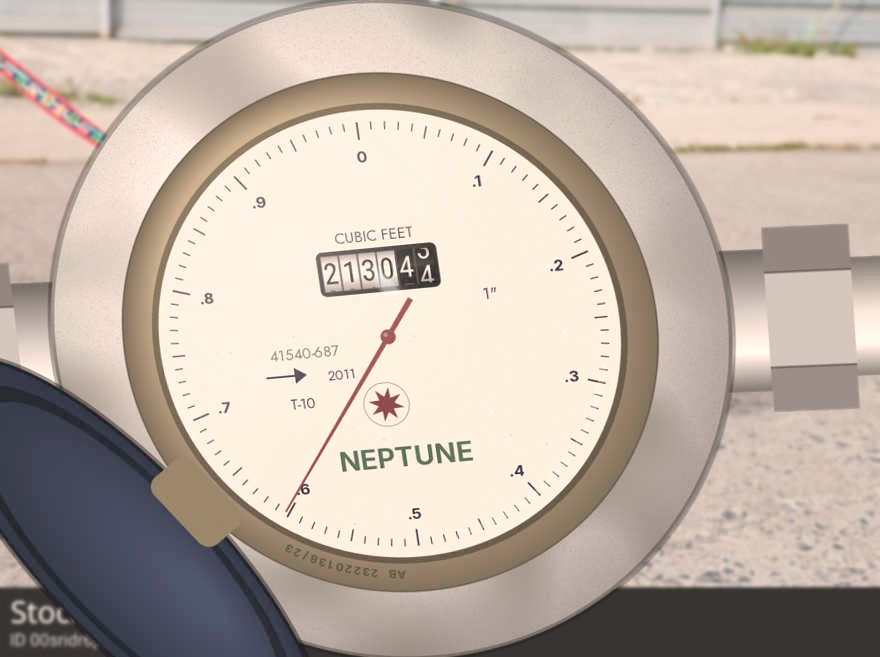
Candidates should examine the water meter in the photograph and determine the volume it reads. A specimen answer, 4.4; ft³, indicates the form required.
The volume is 213043.60; ft³
